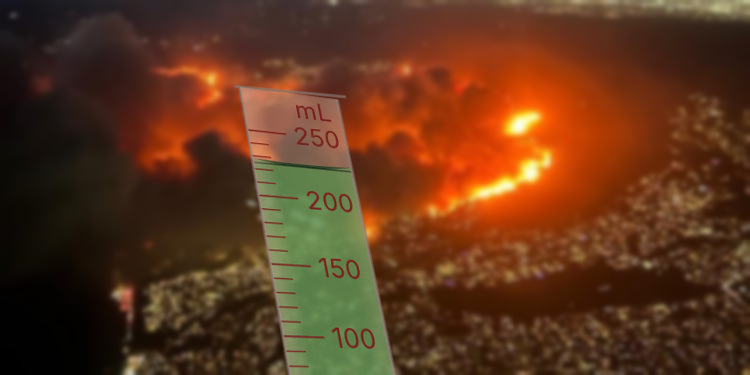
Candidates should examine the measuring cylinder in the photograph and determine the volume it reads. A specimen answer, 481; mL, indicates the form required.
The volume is 225; mL
